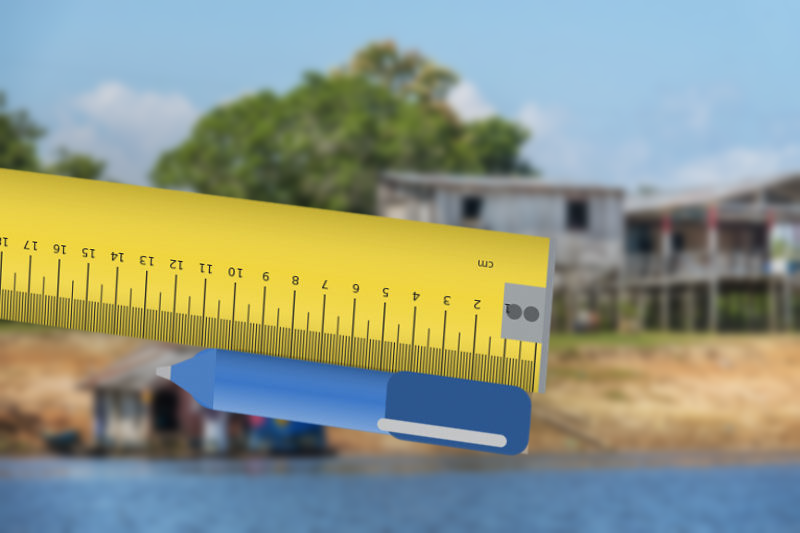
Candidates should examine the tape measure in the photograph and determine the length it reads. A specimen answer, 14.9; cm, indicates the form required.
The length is 12.5; cm
